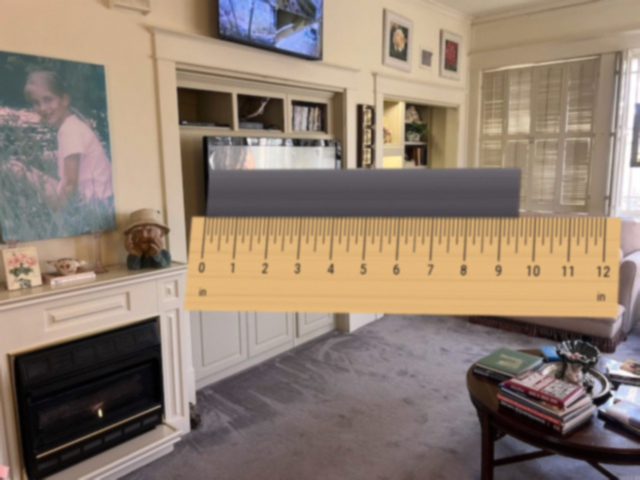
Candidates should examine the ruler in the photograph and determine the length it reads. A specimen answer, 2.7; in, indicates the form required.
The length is 9.5; in
